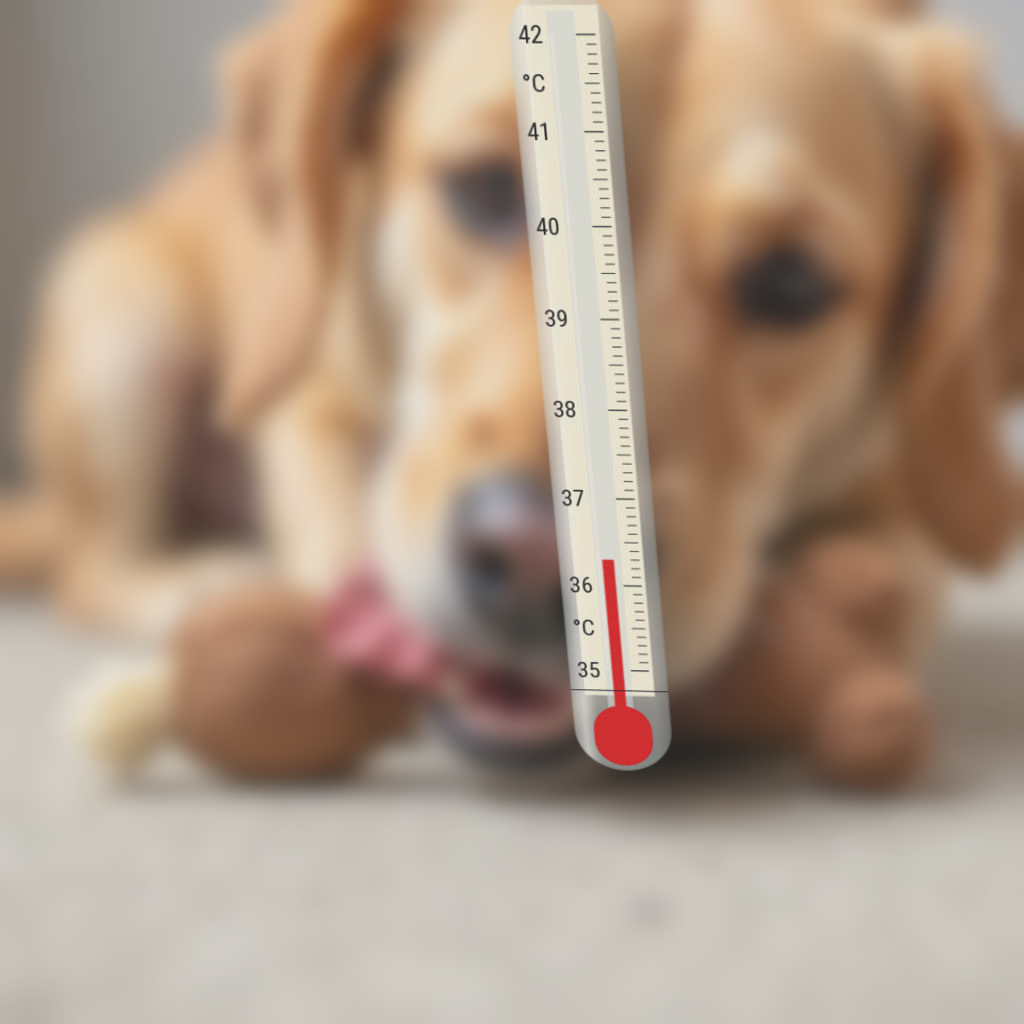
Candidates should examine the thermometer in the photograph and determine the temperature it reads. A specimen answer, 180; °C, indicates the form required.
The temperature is 36.3; °C
